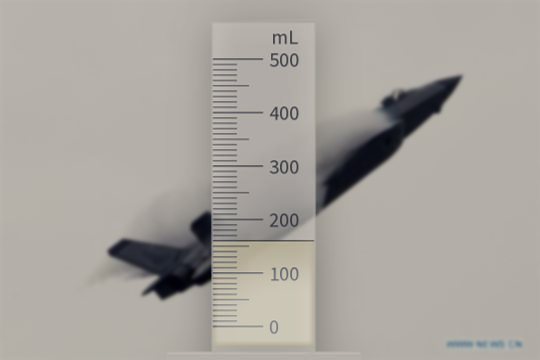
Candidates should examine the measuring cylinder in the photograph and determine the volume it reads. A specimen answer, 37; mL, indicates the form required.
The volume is 160; mL
